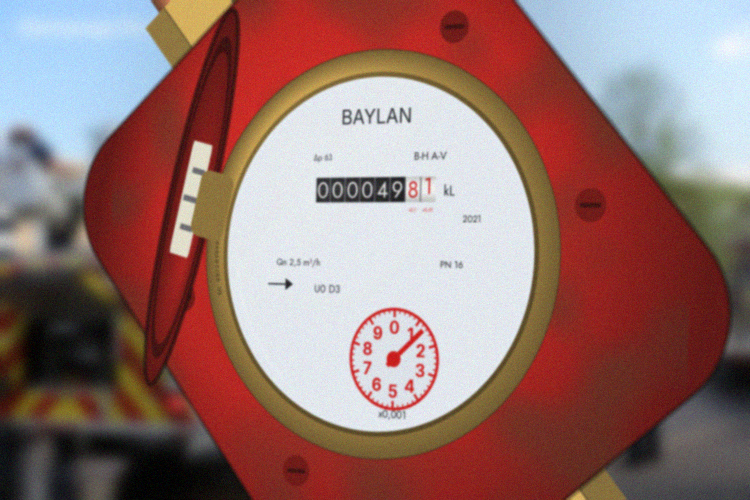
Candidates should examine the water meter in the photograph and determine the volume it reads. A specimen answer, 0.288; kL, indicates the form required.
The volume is 49.811; kL
